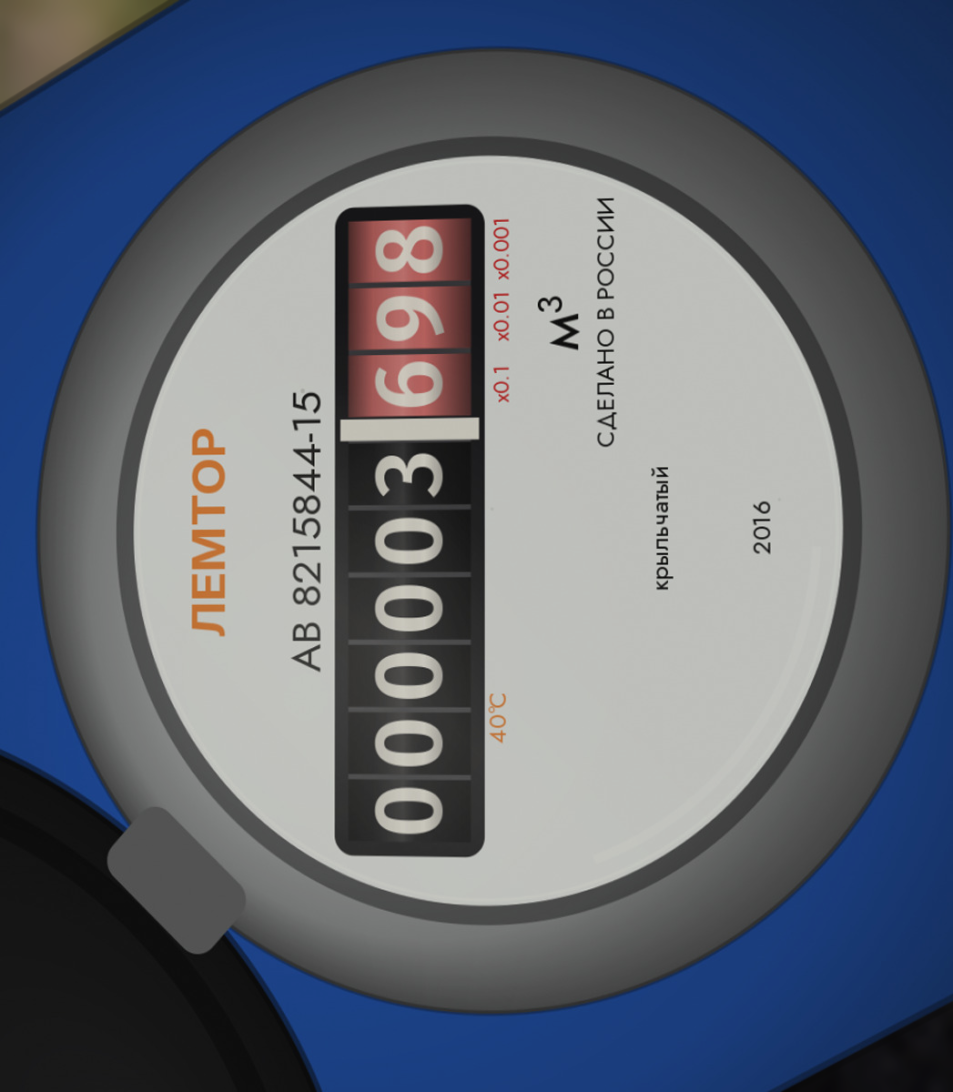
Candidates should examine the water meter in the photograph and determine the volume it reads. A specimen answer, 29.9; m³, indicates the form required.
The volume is 3.698; m³
